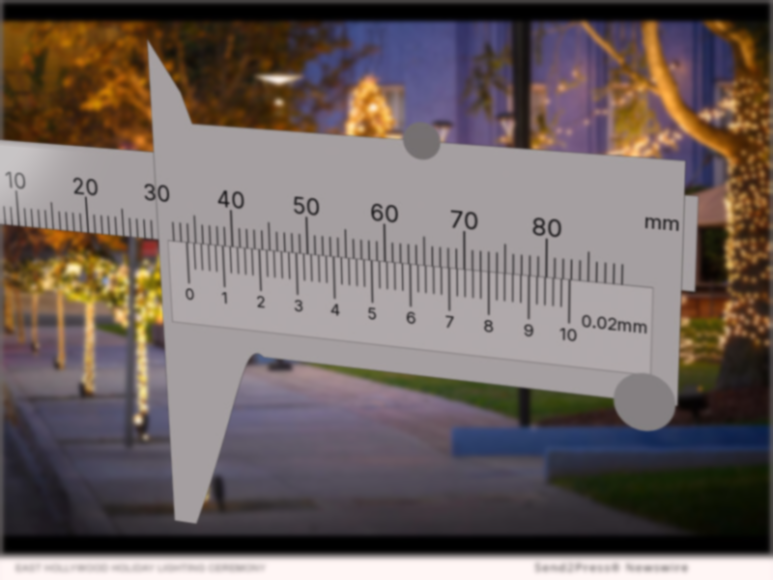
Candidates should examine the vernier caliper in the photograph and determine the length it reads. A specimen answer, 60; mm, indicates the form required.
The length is 33.8; mm
